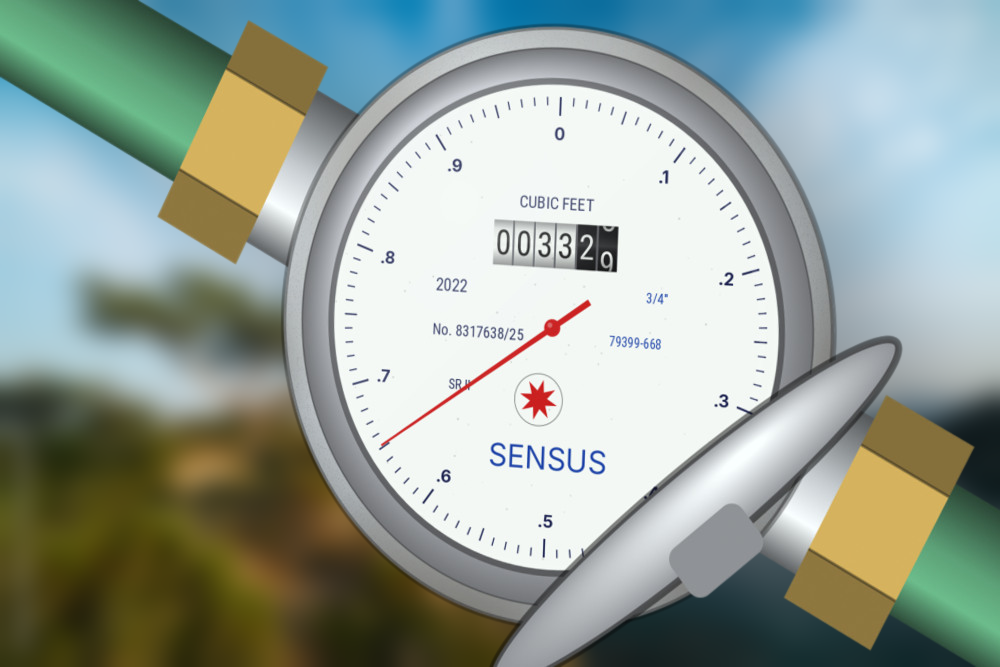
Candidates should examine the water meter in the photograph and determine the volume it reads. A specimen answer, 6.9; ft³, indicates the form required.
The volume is 3328.65; ft³
